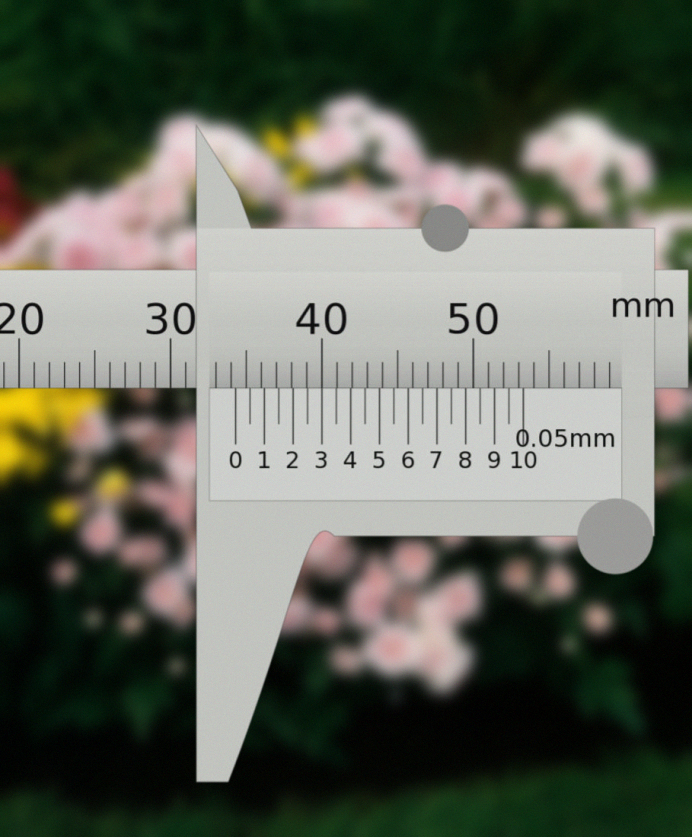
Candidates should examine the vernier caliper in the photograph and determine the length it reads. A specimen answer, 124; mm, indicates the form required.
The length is 34.3; mm
